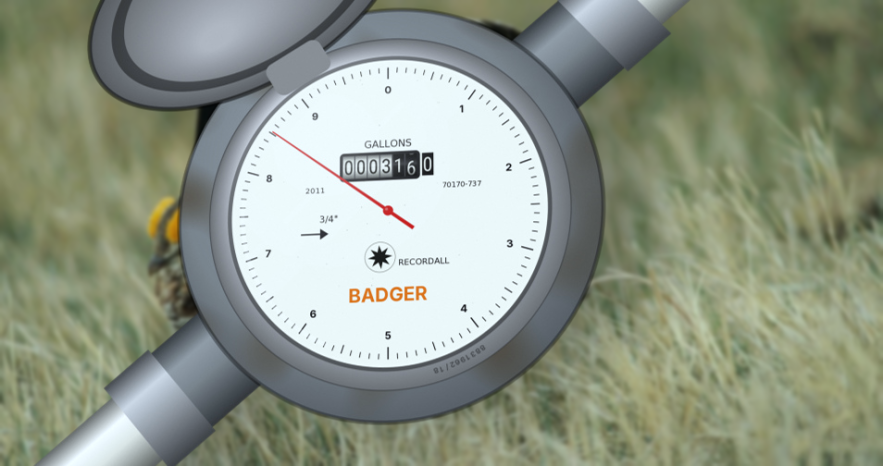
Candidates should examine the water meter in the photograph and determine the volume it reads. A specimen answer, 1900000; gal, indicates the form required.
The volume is 3158.5; gal
